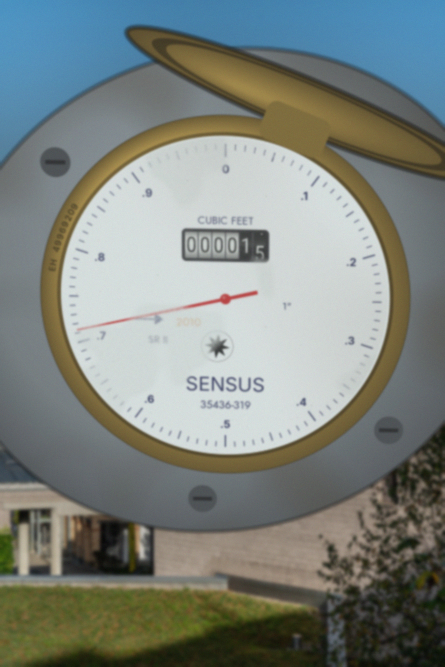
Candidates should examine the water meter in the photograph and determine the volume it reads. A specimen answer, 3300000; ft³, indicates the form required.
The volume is 14.71; ft³
